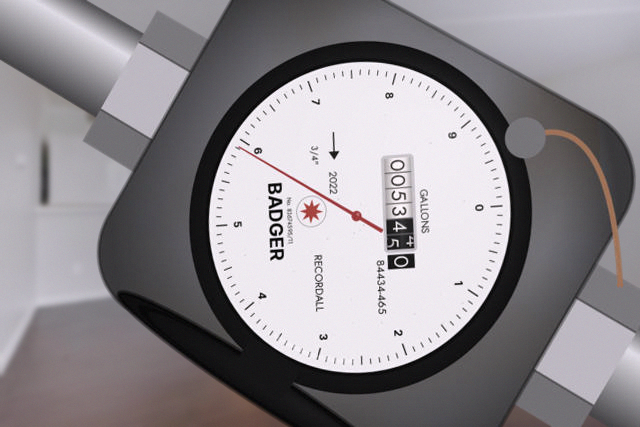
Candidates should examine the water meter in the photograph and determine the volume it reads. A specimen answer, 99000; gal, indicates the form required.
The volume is 53445.9; gal
